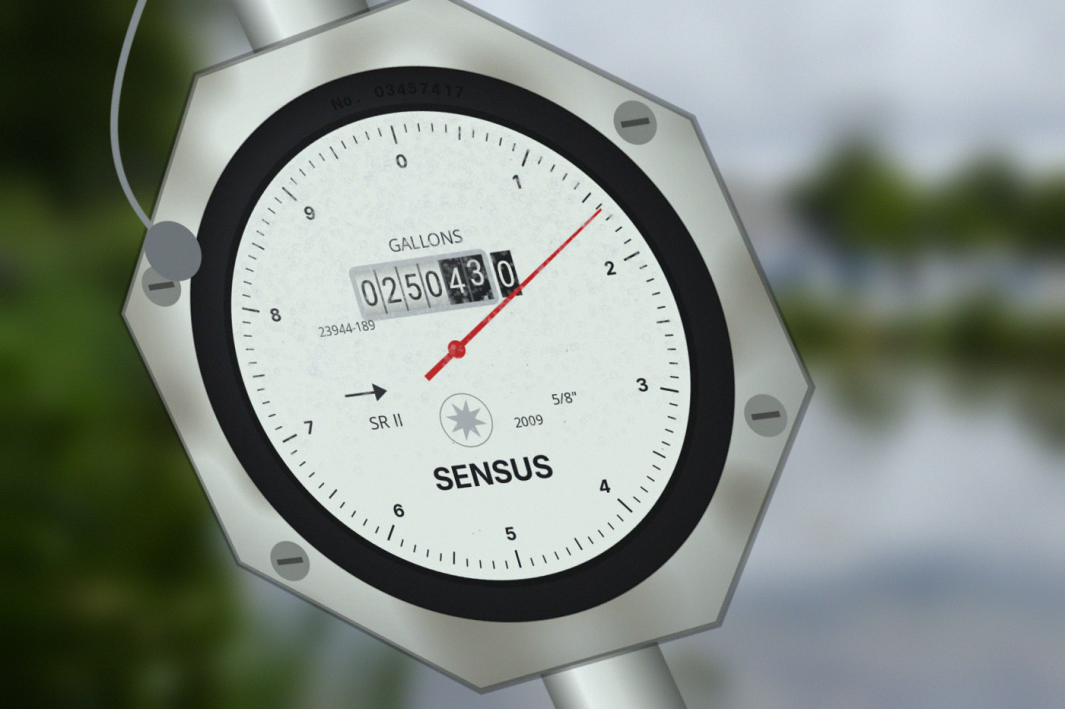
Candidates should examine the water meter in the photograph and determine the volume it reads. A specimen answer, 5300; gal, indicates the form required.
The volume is 250431.6; gal
